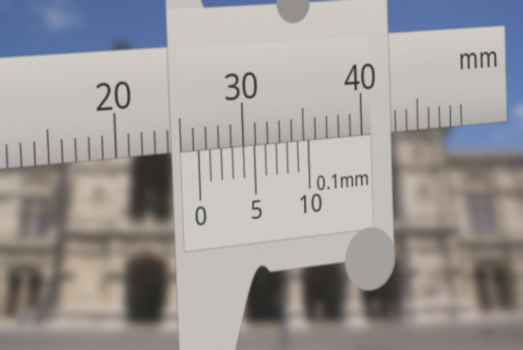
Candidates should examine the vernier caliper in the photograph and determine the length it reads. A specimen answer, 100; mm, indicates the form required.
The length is 26.4; mm
